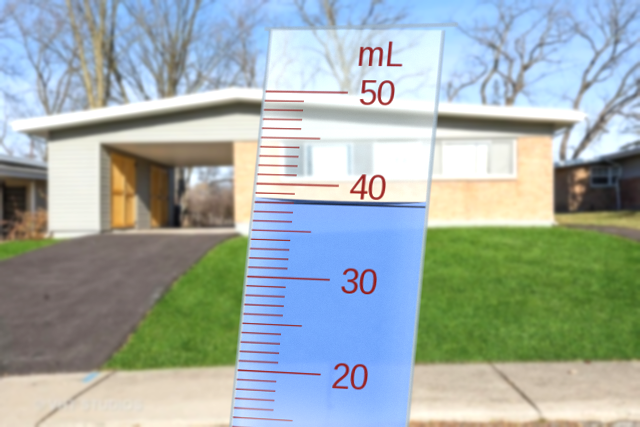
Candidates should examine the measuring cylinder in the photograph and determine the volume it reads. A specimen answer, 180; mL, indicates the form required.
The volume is 38; mL
